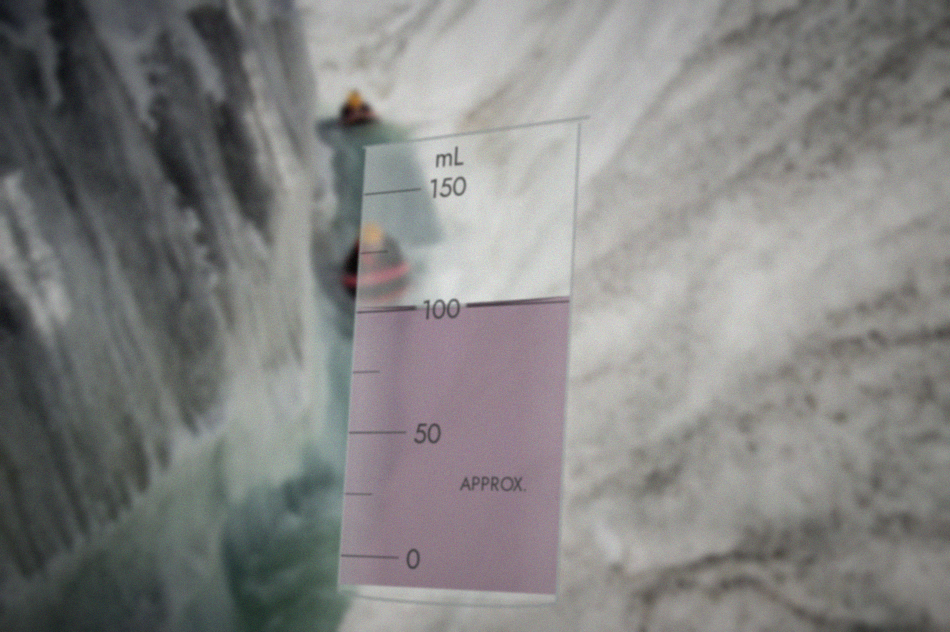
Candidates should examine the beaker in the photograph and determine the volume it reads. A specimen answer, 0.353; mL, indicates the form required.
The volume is 100; mL
